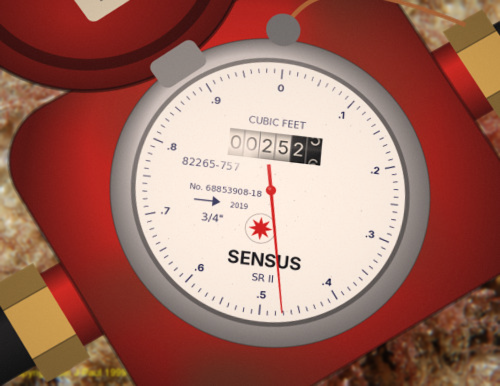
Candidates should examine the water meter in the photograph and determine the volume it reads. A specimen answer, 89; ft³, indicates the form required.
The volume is 2525.47; ft³
